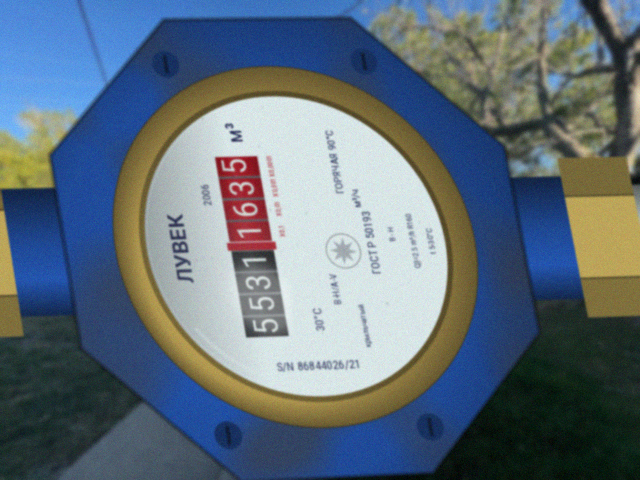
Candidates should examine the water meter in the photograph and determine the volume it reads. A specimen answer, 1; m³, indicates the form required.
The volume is 5531.1635; m³
